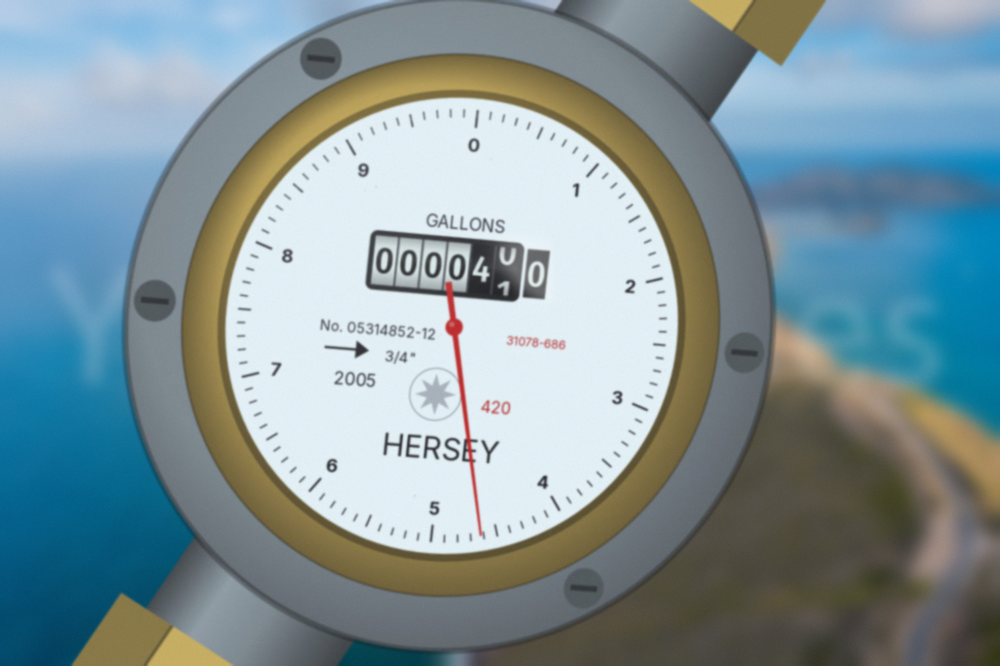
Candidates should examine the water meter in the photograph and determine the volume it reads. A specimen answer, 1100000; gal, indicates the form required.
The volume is 404.6; gal
